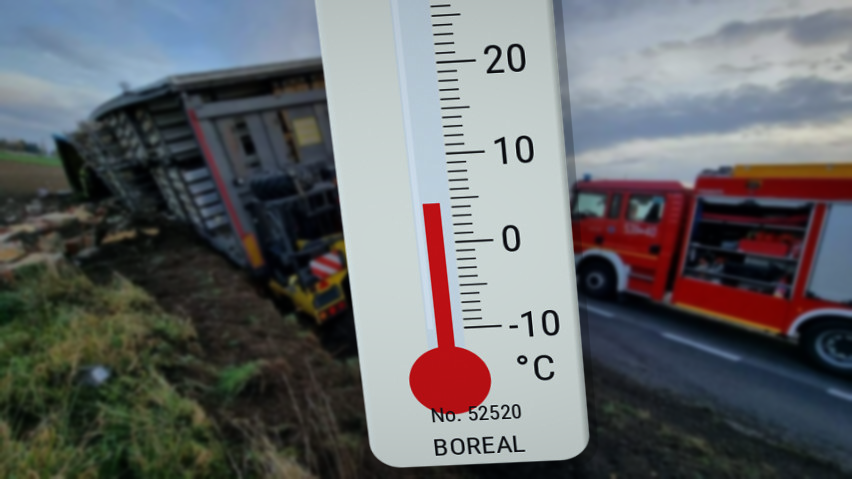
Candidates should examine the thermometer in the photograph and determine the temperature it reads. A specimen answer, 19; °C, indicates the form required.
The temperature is 4.5; °C
